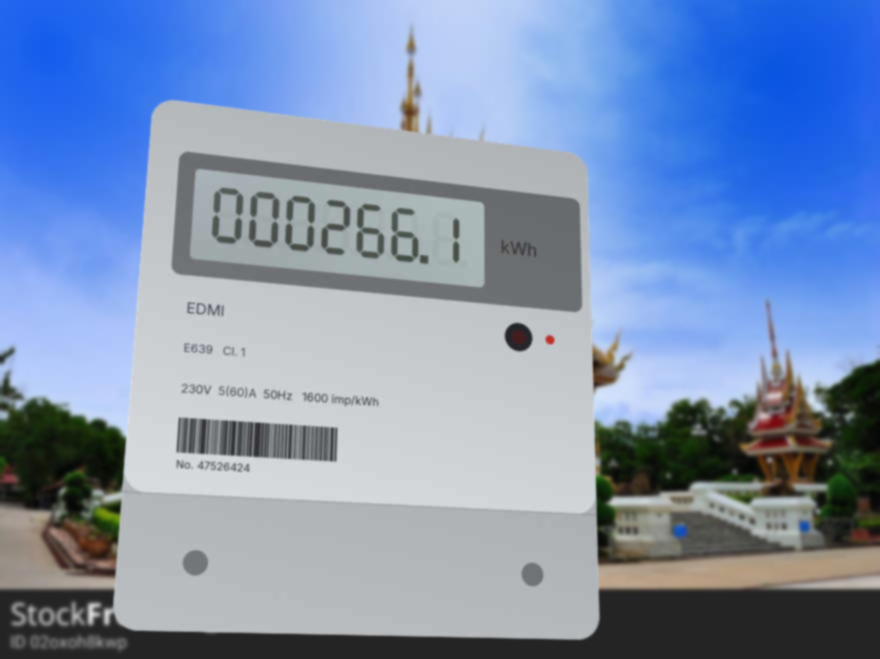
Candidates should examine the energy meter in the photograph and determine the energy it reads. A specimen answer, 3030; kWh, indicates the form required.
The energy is 266.1; kWh
